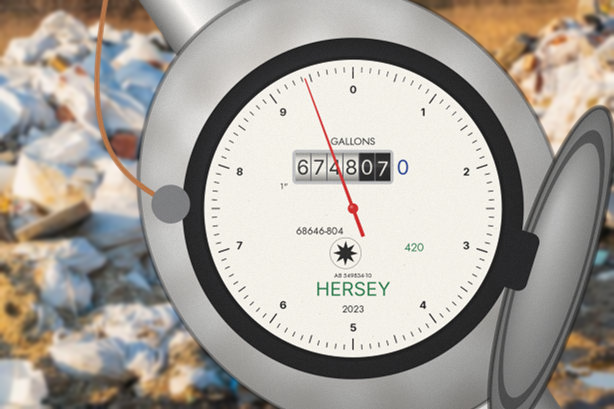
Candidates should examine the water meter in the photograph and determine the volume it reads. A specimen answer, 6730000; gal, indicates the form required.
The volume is 6748069.4; gal
